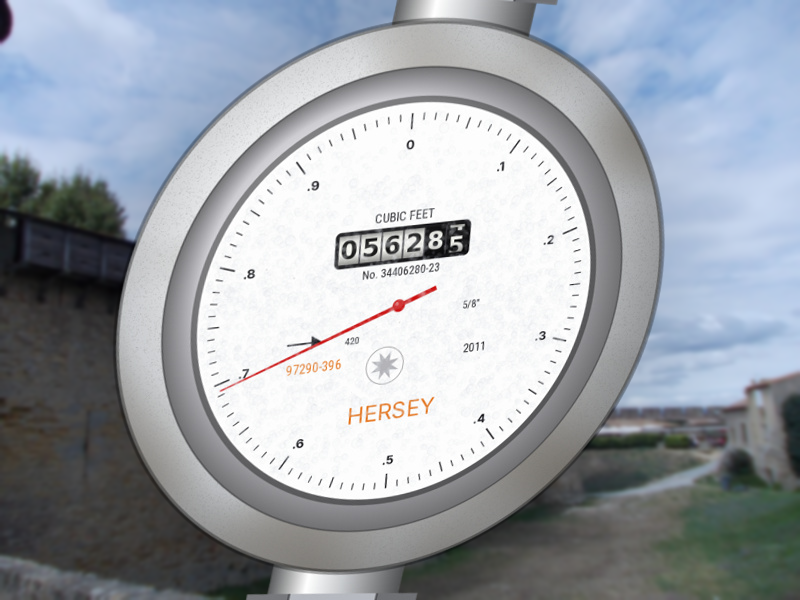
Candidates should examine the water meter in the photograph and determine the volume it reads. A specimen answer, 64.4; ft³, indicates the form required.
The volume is 56284.69; ft³
